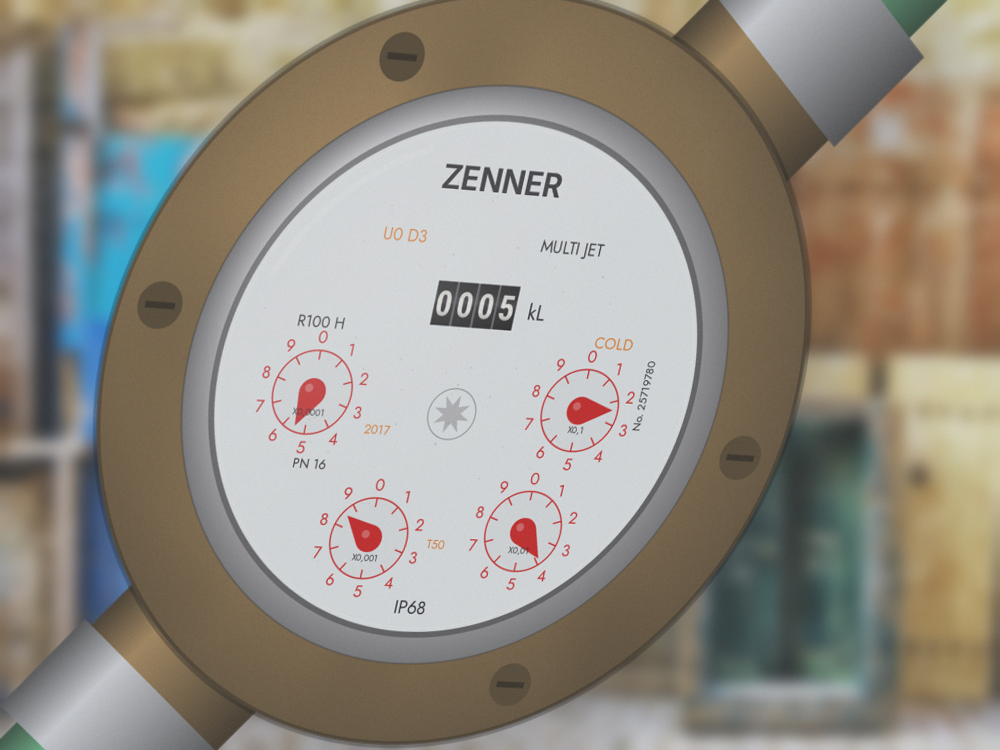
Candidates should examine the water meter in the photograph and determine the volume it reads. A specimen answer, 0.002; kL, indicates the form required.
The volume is 5.2385; kL
